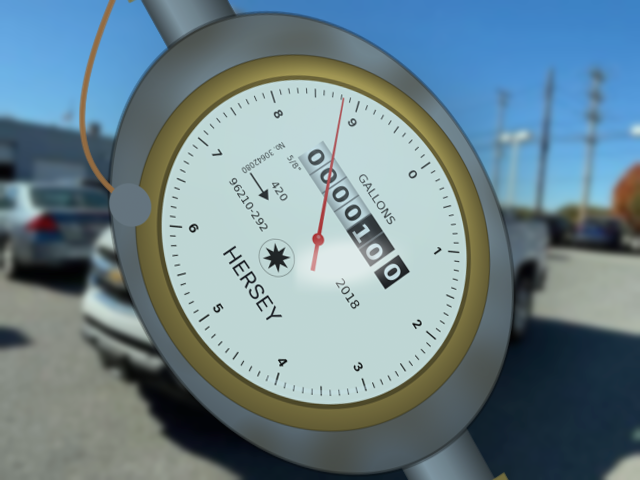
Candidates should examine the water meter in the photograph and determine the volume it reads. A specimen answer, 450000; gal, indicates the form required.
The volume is 98.8; gal
